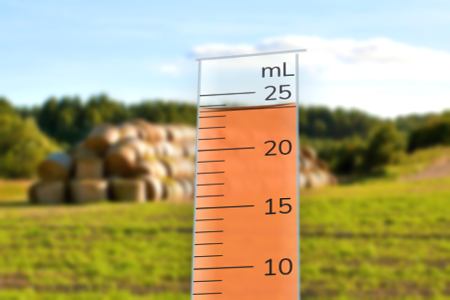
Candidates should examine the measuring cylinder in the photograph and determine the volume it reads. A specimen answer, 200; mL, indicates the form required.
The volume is 23.5; mL
